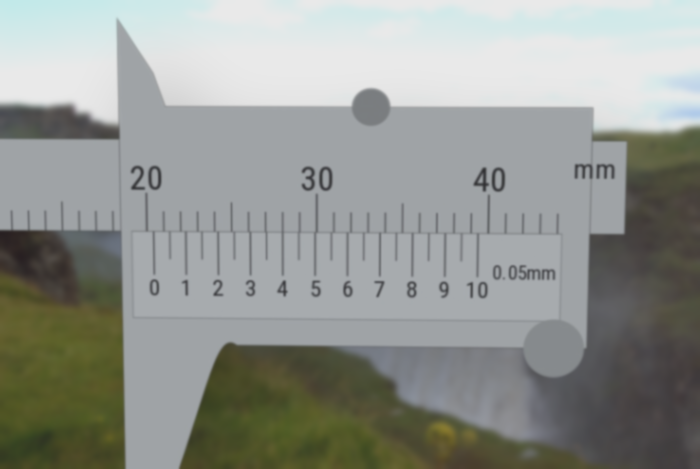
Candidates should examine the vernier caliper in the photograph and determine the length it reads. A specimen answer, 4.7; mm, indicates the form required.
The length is 20.4; mm
